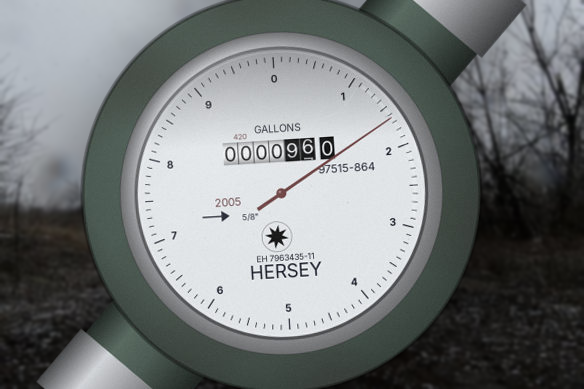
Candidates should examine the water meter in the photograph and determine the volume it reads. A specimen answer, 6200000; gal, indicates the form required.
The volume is 961.6; gal
